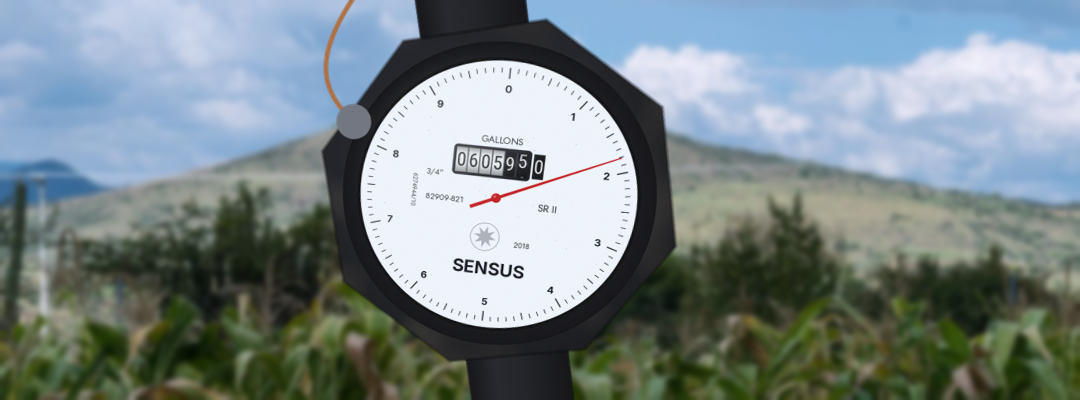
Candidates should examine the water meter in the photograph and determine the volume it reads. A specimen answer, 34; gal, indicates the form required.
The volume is 605951.8; gal
